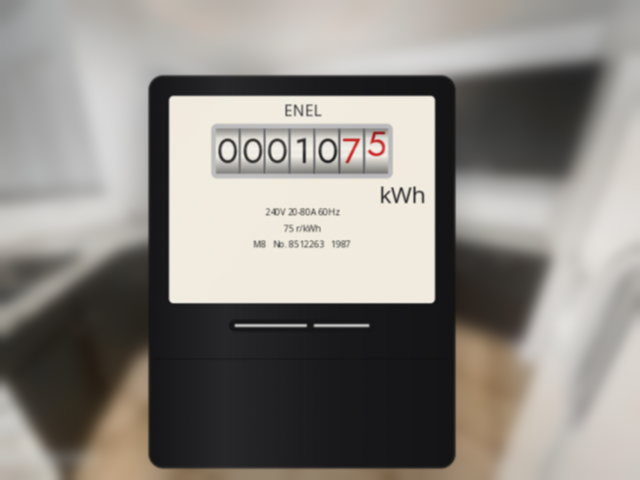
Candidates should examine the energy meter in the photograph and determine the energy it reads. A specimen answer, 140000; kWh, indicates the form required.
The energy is 10.75; kWh
